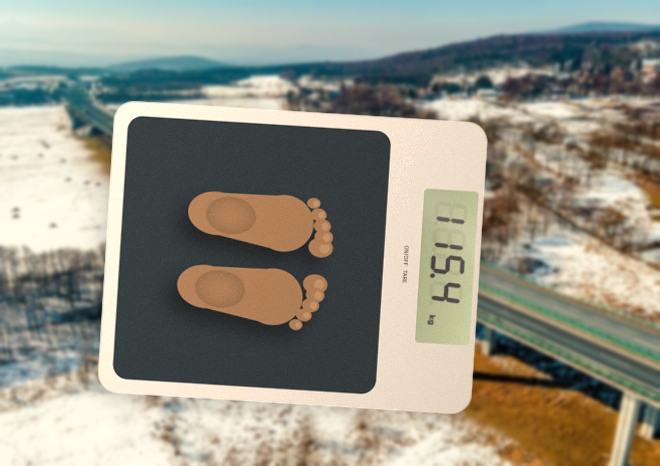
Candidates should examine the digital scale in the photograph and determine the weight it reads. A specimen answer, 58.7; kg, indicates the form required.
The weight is 115.4; kg
